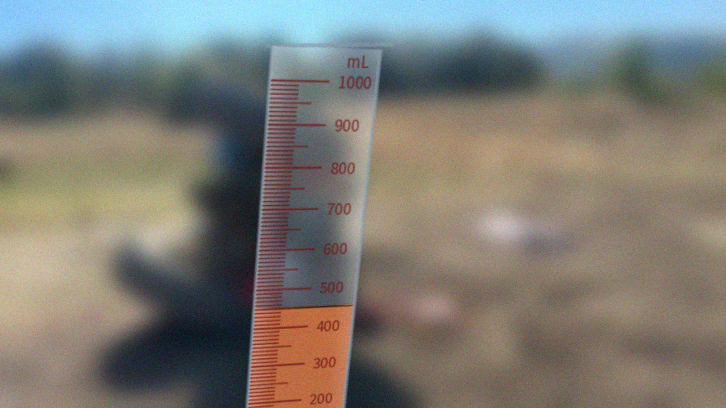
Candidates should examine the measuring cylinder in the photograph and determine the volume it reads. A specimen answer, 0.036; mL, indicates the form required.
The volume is 450; mL
